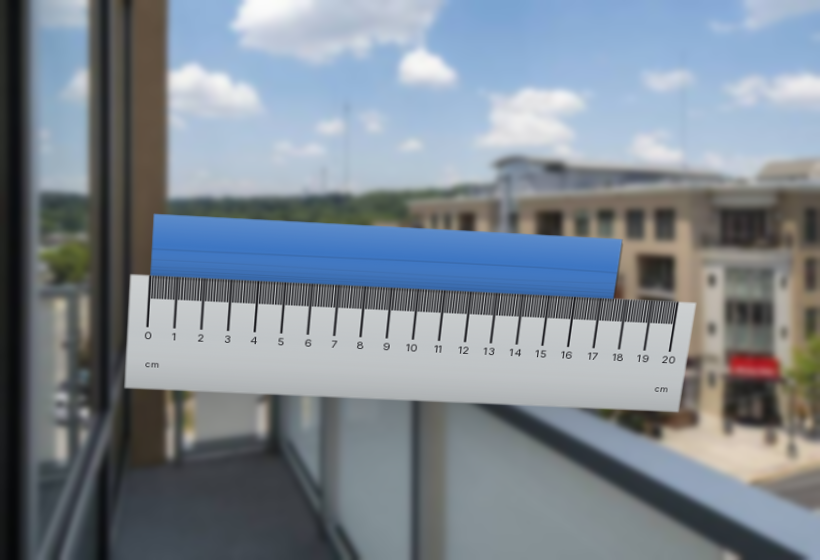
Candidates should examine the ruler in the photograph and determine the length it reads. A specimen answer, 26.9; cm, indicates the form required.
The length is 17.5; cm
